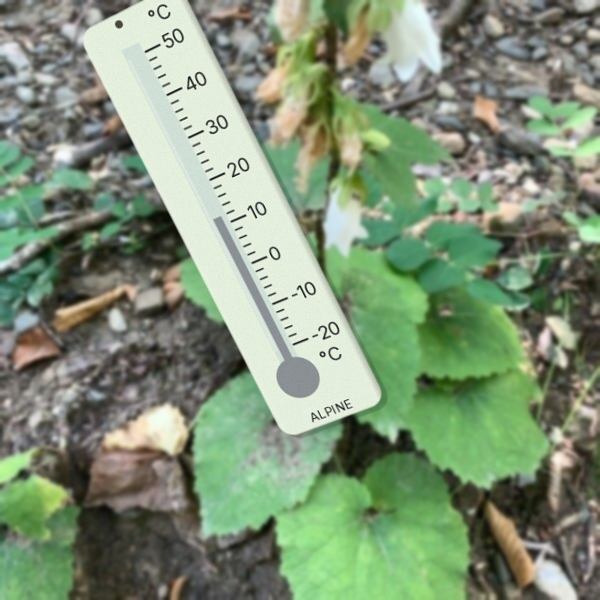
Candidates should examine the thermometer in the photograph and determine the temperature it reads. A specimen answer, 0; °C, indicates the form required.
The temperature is 12; °C
